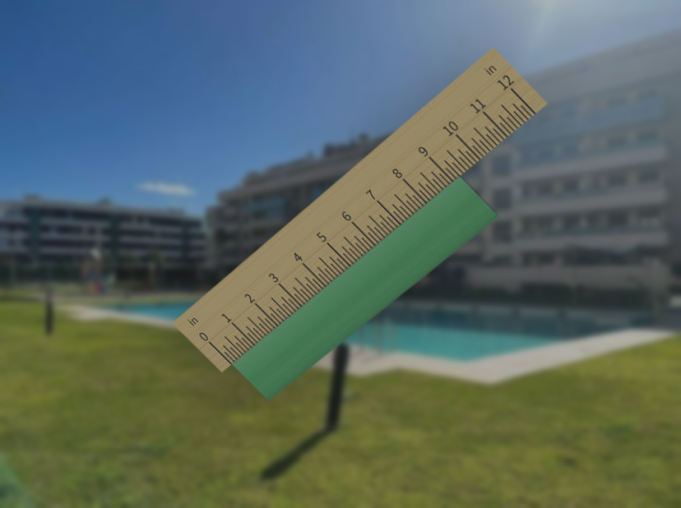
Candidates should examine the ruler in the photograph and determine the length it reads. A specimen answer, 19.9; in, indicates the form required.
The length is 9.25; in
